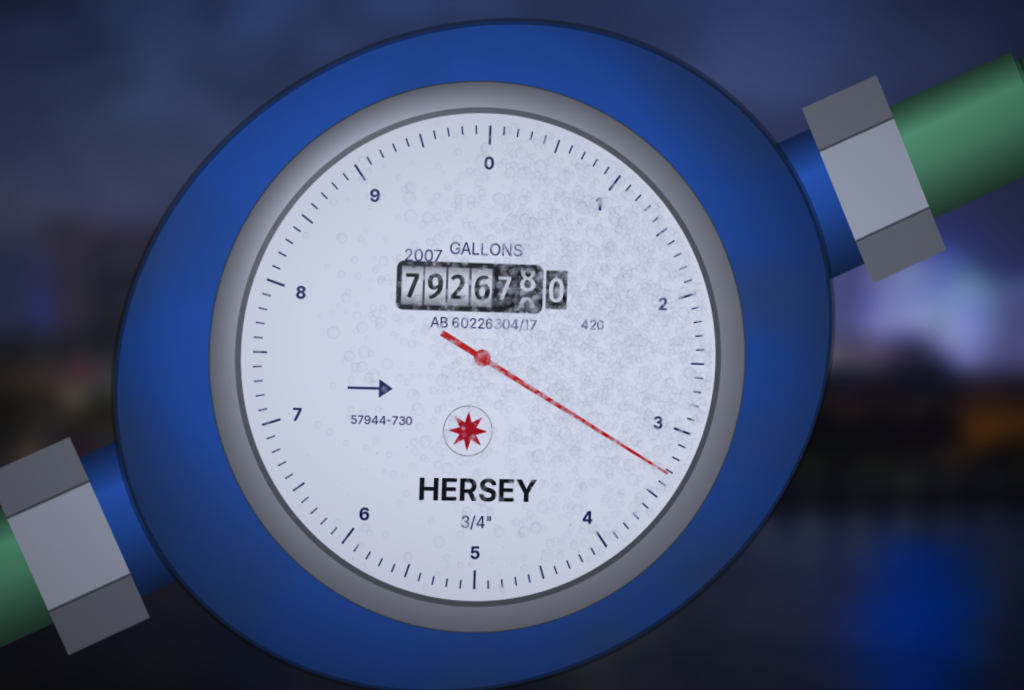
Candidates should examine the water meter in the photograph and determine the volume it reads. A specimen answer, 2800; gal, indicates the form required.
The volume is 7926783.3; gal
